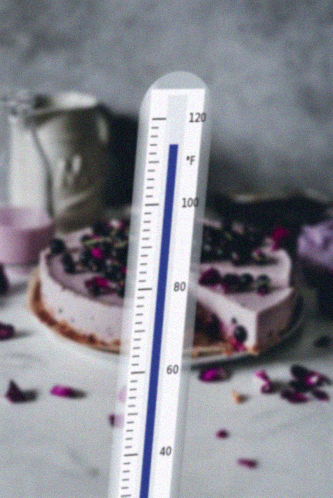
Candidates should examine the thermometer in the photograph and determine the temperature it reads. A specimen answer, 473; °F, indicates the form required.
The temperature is 114; °F
